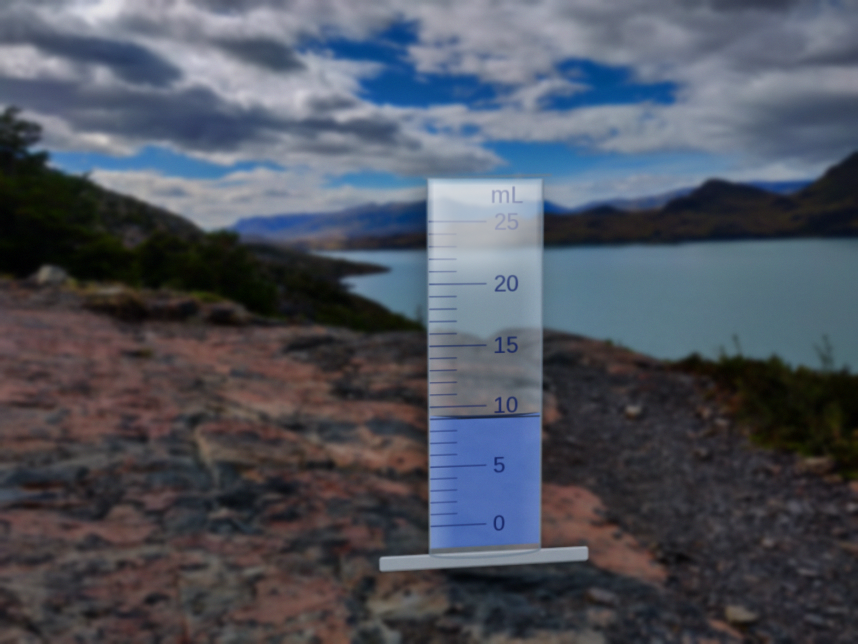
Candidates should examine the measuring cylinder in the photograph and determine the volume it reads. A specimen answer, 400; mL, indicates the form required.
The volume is 9; mL
